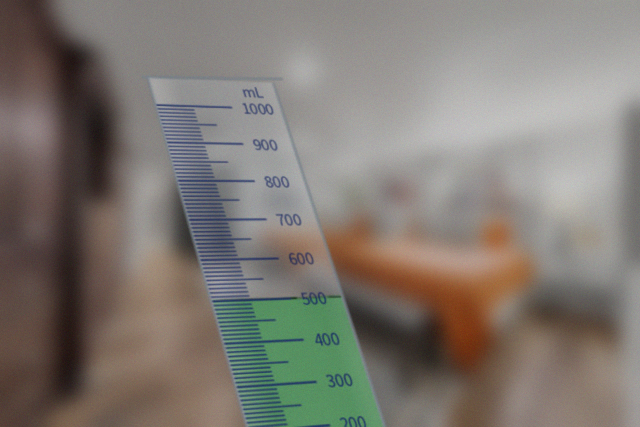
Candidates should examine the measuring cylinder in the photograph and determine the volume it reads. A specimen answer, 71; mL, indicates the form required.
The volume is 500; mL
